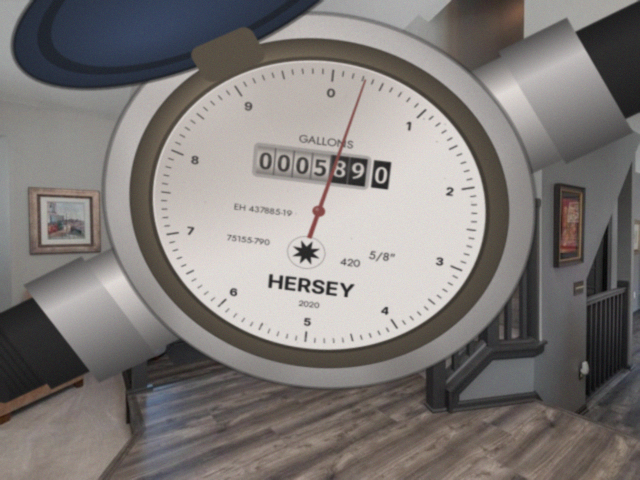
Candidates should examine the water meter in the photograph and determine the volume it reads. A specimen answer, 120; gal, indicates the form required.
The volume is 5890.3; gal
